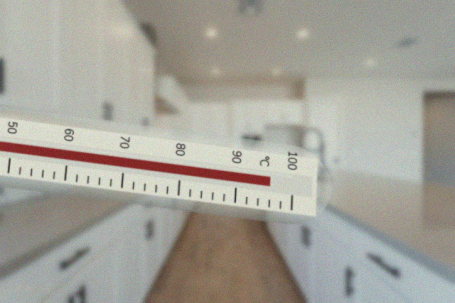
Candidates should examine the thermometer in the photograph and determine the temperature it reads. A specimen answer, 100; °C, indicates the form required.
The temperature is 96; °C
